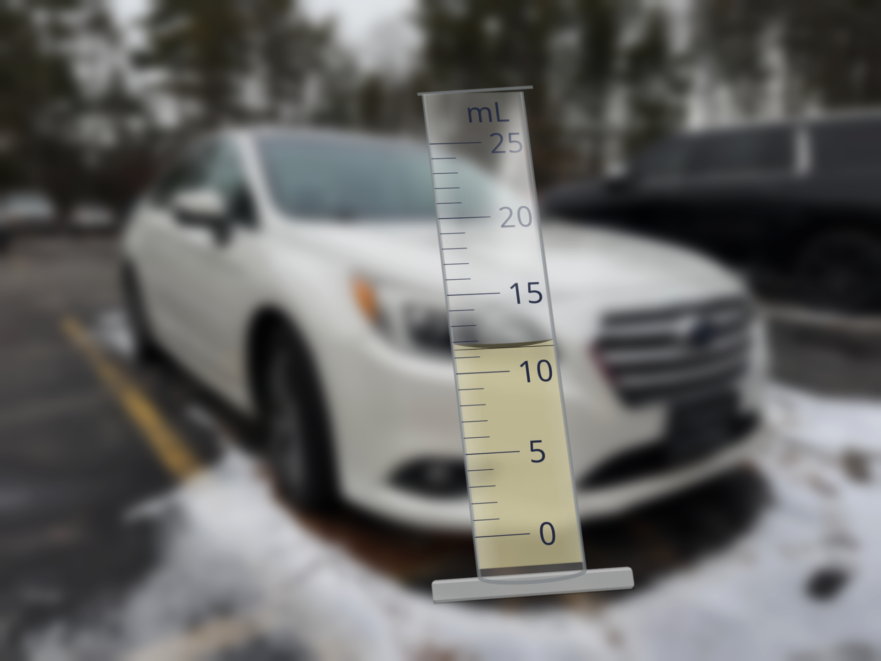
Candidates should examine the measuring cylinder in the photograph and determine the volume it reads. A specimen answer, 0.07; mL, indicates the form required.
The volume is 11.5; mL
